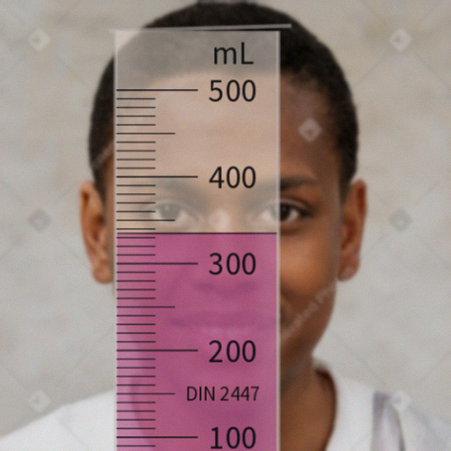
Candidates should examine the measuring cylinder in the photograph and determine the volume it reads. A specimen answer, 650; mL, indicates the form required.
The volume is 335; mL
